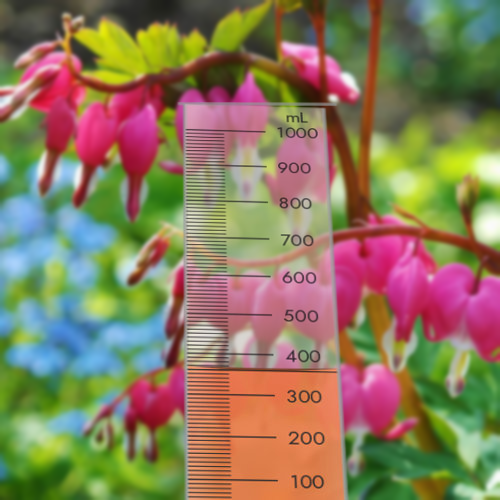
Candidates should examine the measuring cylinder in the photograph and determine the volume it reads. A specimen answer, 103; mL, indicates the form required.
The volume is 360; mL
